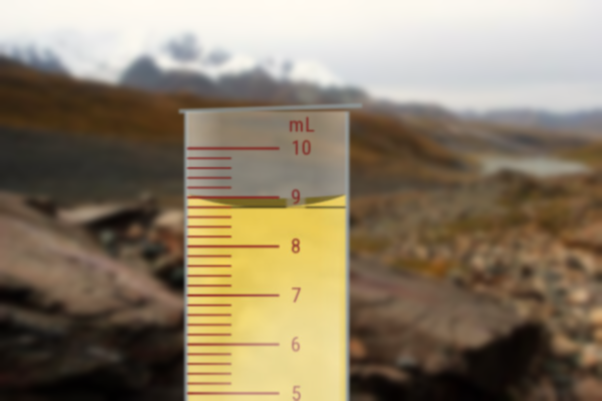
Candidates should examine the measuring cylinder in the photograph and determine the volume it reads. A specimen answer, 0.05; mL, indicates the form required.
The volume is 8.8; mL
